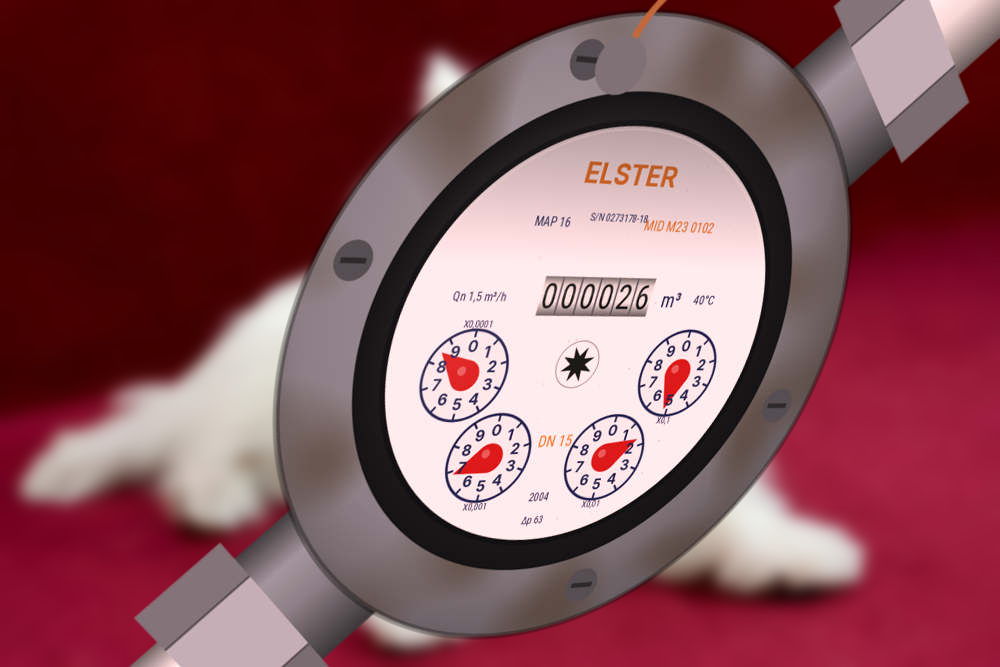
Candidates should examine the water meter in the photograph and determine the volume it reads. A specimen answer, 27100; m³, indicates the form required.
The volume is 26.5168; m³
